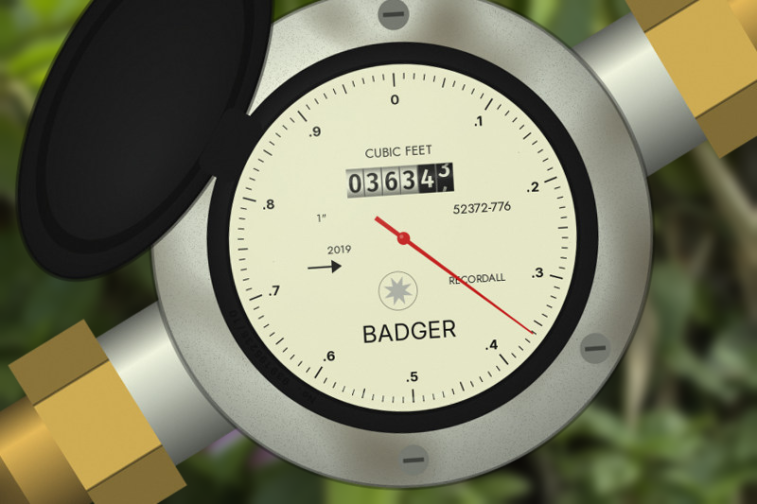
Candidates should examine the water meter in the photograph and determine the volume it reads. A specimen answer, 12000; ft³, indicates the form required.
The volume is 36343.36; ft³
